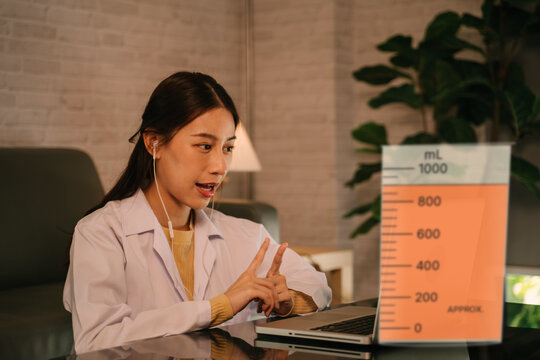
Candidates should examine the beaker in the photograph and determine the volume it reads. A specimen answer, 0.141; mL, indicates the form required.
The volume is 900; mL
